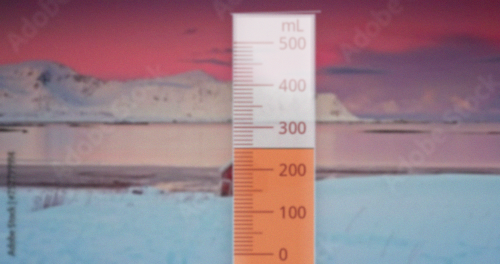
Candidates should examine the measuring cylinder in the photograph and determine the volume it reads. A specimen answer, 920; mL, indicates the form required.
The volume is 250; mL
